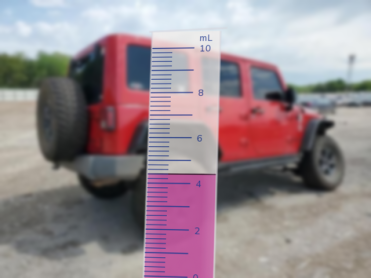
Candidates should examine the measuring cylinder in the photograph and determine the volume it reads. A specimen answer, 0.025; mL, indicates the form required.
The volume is 4.4; mL
